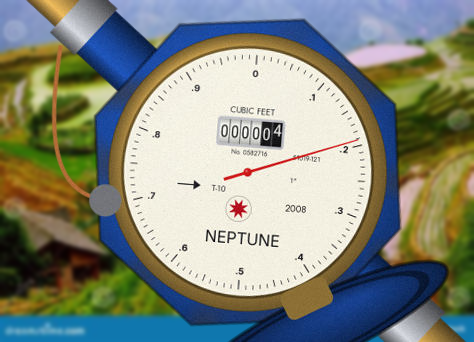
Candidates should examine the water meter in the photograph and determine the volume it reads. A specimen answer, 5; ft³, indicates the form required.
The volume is 4.19; ft³
